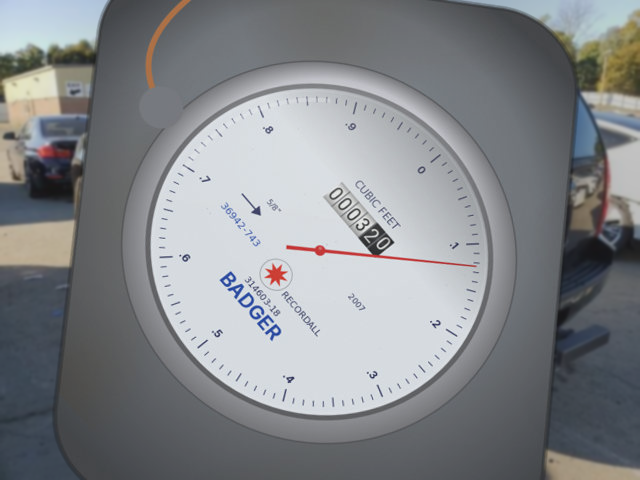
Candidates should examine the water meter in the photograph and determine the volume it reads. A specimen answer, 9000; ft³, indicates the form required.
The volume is 320.12; ft³
